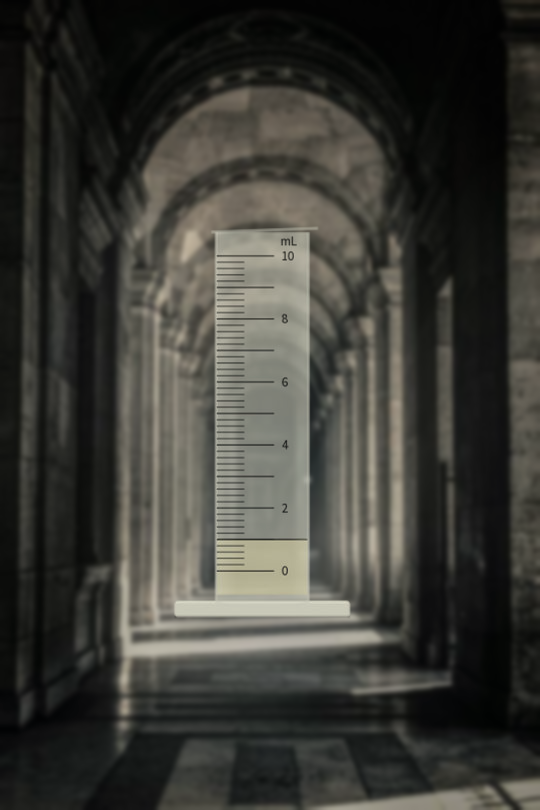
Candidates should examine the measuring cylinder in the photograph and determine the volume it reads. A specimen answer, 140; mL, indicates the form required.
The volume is 1; mL
